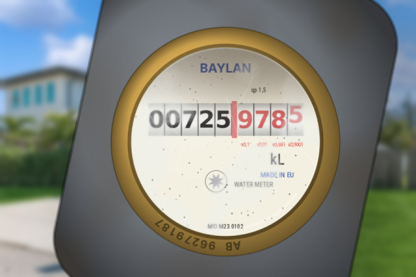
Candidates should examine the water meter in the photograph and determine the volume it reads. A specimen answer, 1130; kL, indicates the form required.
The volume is 725.9785; kL
